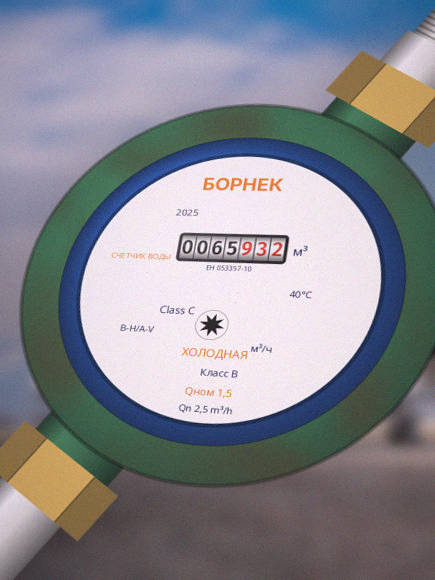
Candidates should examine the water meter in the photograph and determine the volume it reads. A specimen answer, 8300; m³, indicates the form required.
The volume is 65.932; m³
